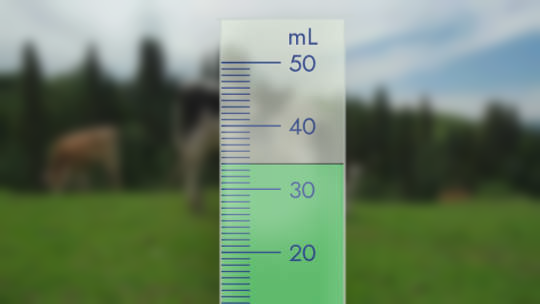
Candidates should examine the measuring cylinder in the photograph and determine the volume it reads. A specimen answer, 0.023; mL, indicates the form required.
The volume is 34; mL
